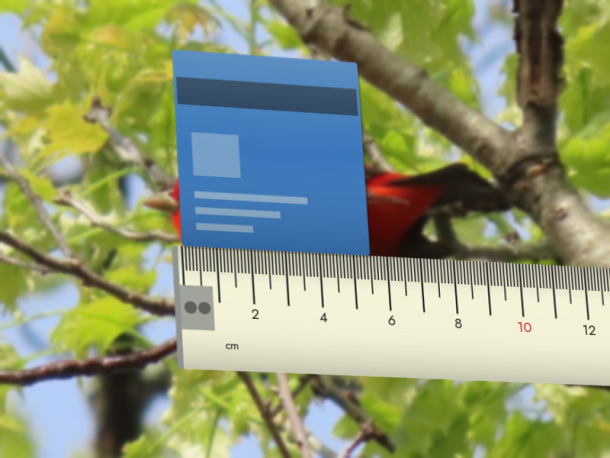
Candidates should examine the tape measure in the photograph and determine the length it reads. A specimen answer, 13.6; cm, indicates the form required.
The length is 5.5; cm
